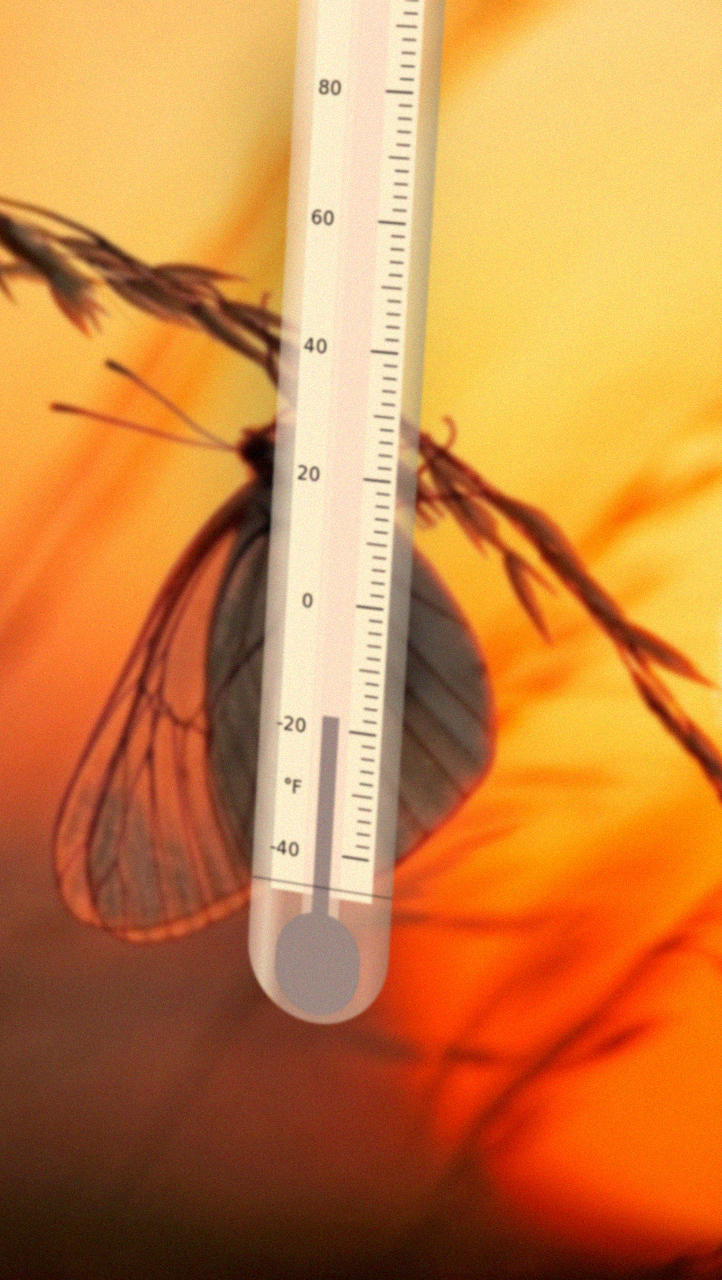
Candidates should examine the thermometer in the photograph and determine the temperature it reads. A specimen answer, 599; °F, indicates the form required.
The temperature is -18; °F
